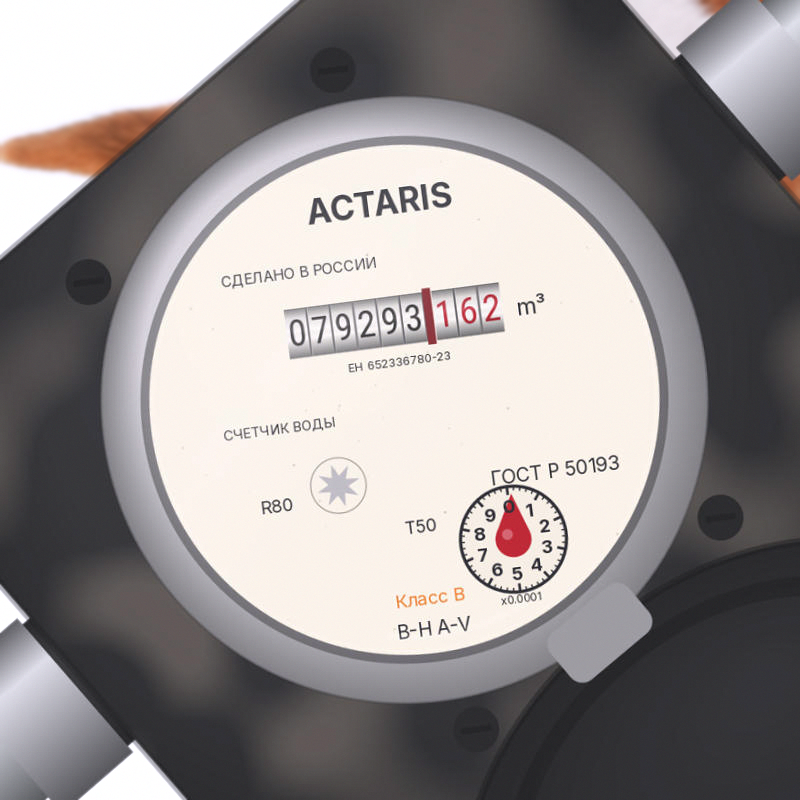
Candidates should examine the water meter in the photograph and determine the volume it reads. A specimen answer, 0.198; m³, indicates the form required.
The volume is 79293.1620; m³
